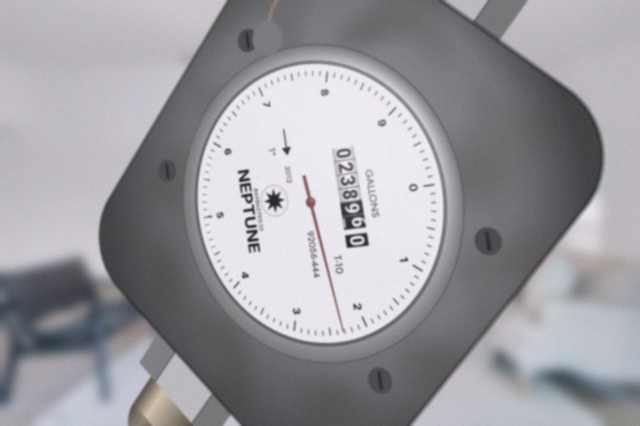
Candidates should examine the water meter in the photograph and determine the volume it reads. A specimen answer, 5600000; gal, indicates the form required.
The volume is 238962.3; gal
